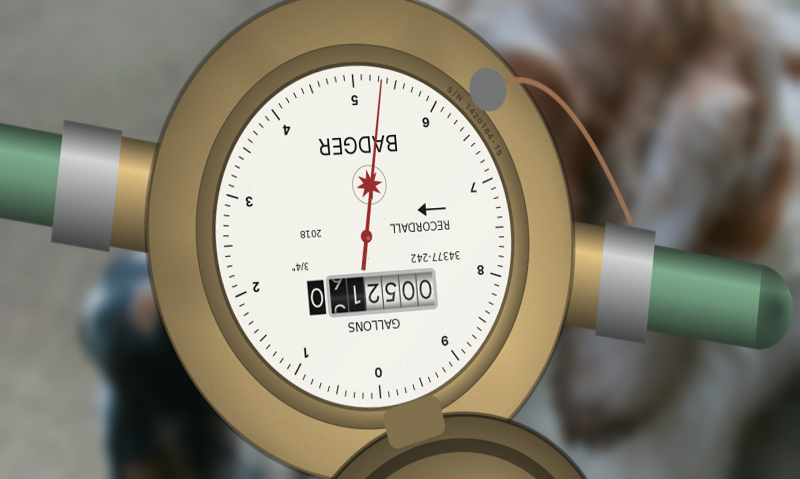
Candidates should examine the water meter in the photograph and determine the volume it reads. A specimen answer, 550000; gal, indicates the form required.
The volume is 52155.3; gal
